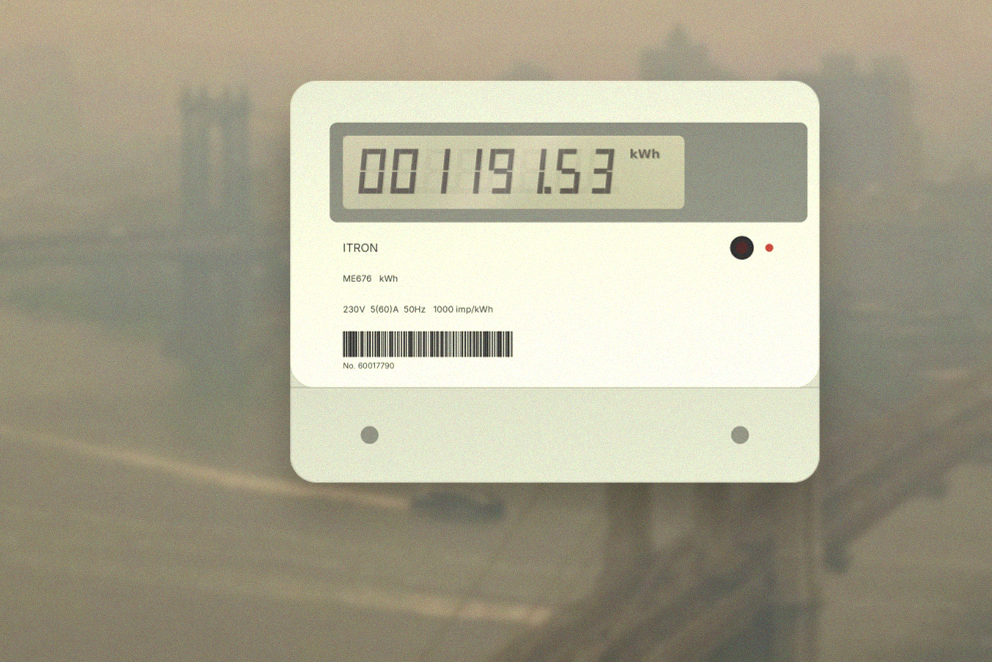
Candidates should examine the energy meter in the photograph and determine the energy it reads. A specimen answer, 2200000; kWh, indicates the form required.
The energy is 1191.53; kWh
